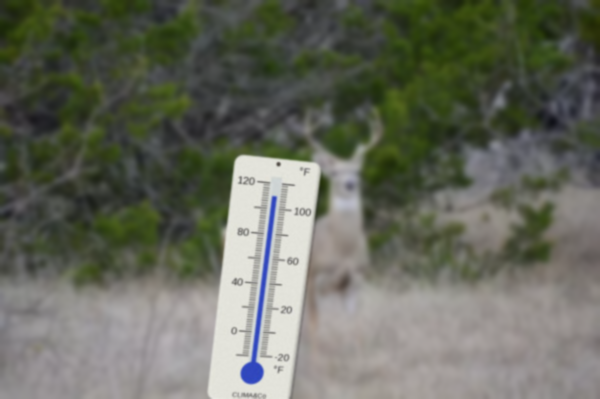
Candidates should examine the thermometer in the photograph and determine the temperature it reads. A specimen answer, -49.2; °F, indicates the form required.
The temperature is 110; °F
